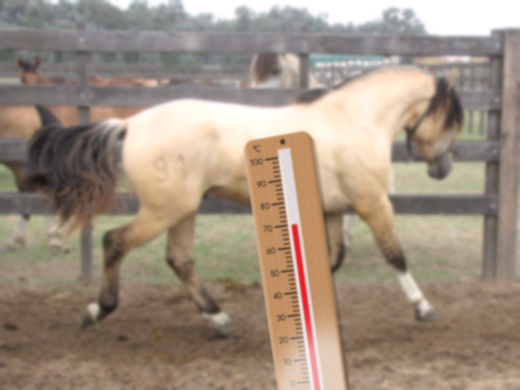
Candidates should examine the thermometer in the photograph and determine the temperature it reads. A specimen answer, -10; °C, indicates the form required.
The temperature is 70; °C
